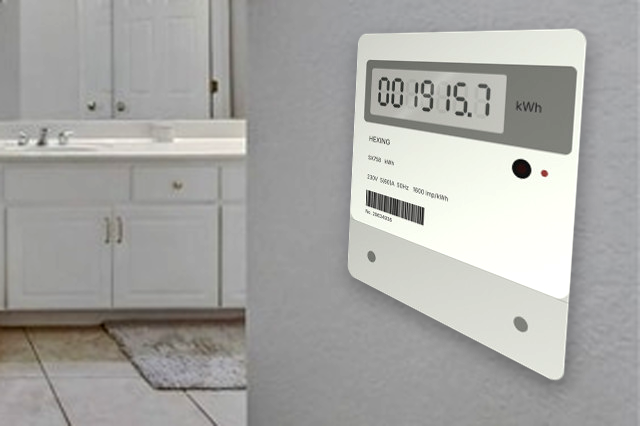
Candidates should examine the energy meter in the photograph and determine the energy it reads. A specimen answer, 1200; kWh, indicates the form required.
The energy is 1915.7; kWh
